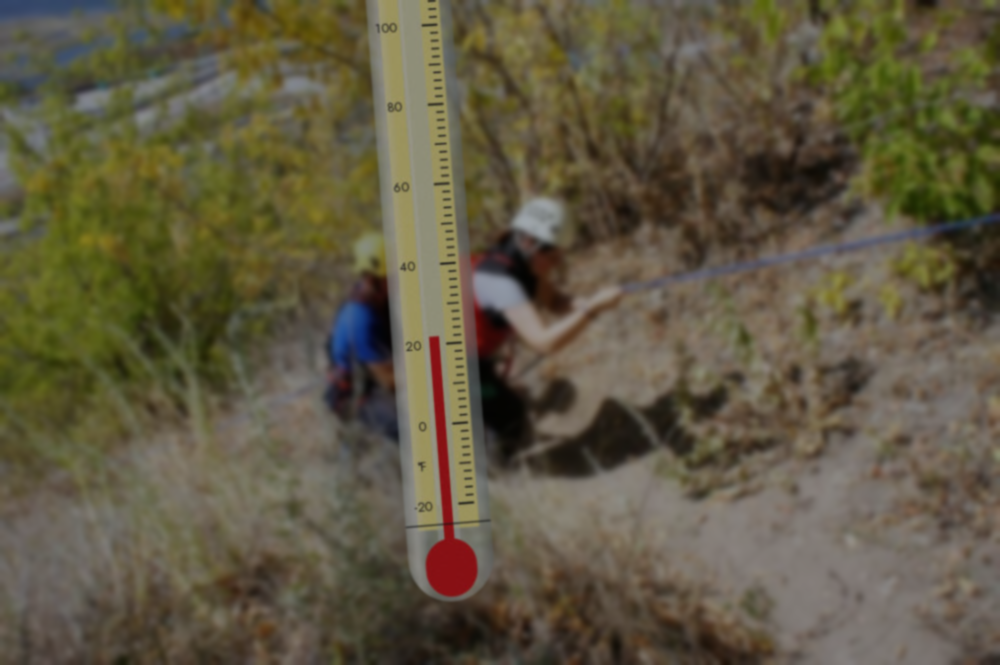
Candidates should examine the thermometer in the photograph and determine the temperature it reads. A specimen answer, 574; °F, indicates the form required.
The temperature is 22; °F
